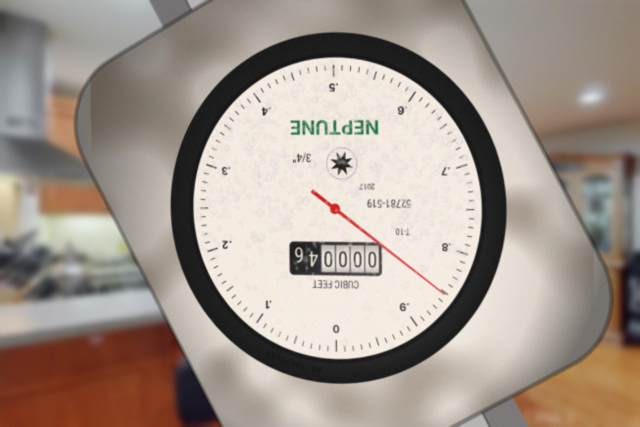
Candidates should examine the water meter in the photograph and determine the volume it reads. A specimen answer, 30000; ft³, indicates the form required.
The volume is 45.85; ft³
